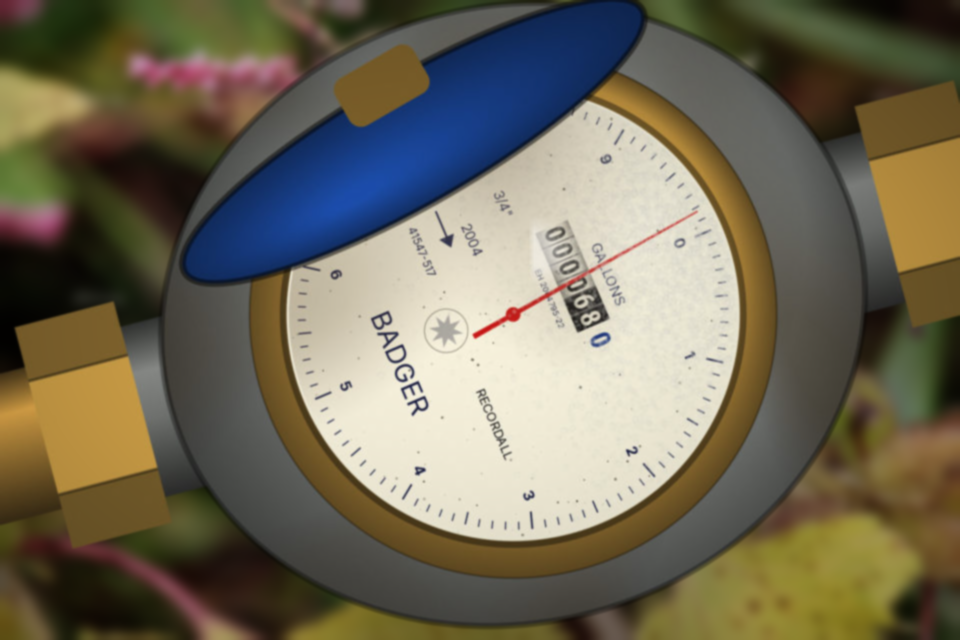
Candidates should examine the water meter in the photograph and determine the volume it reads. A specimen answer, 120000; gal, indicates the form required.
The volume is 679.8; gal
